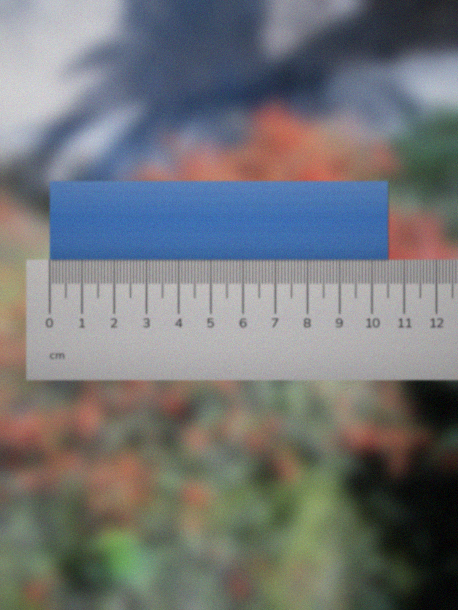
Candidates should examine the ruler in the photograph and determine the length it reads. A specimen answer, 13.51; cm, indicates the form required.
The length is 10.5; cm
